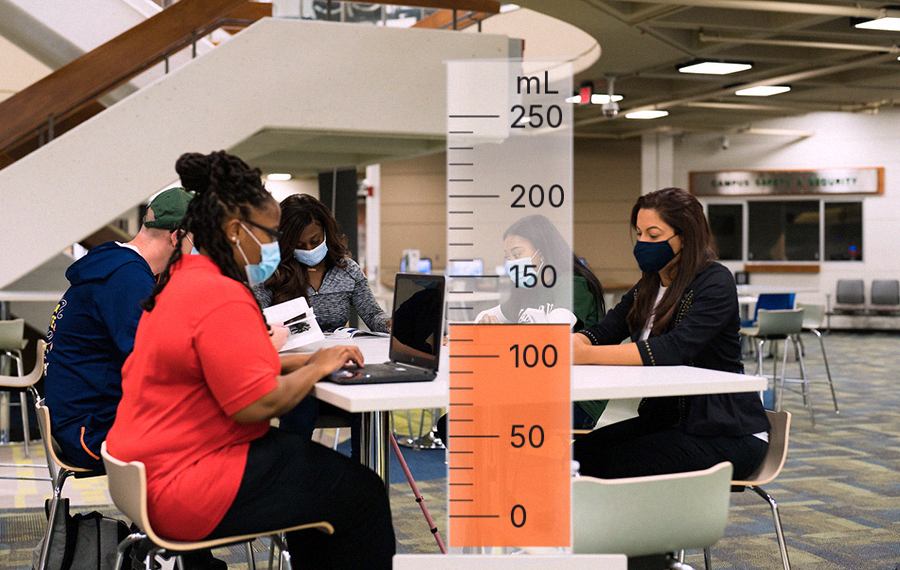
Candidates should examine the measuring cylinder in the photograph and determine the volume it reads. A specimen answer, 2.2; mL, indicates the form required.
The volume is 120; mL
